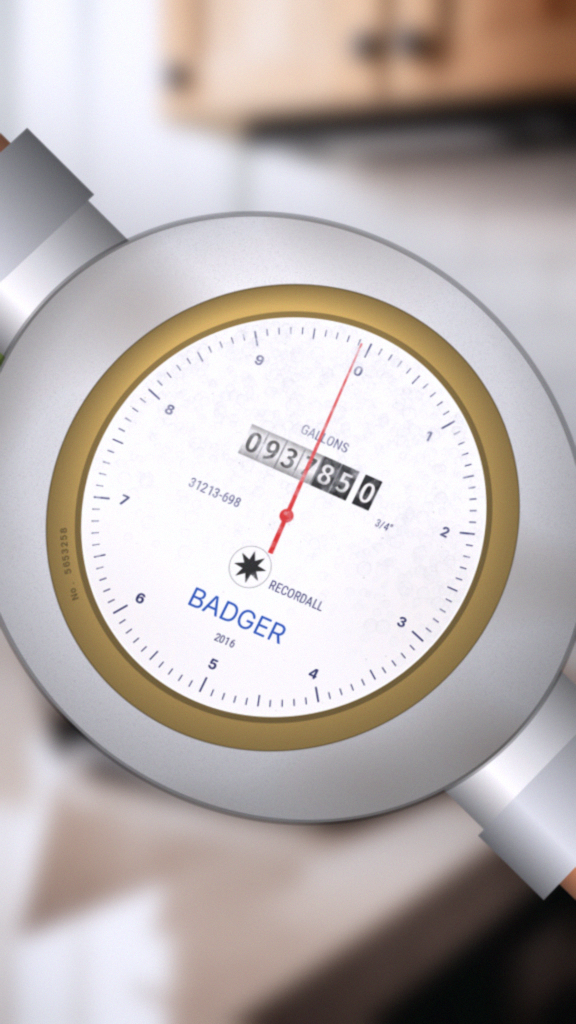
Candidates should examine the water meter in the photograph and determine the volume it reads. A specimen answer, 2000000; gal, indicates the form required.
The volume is 937849.9; gal
